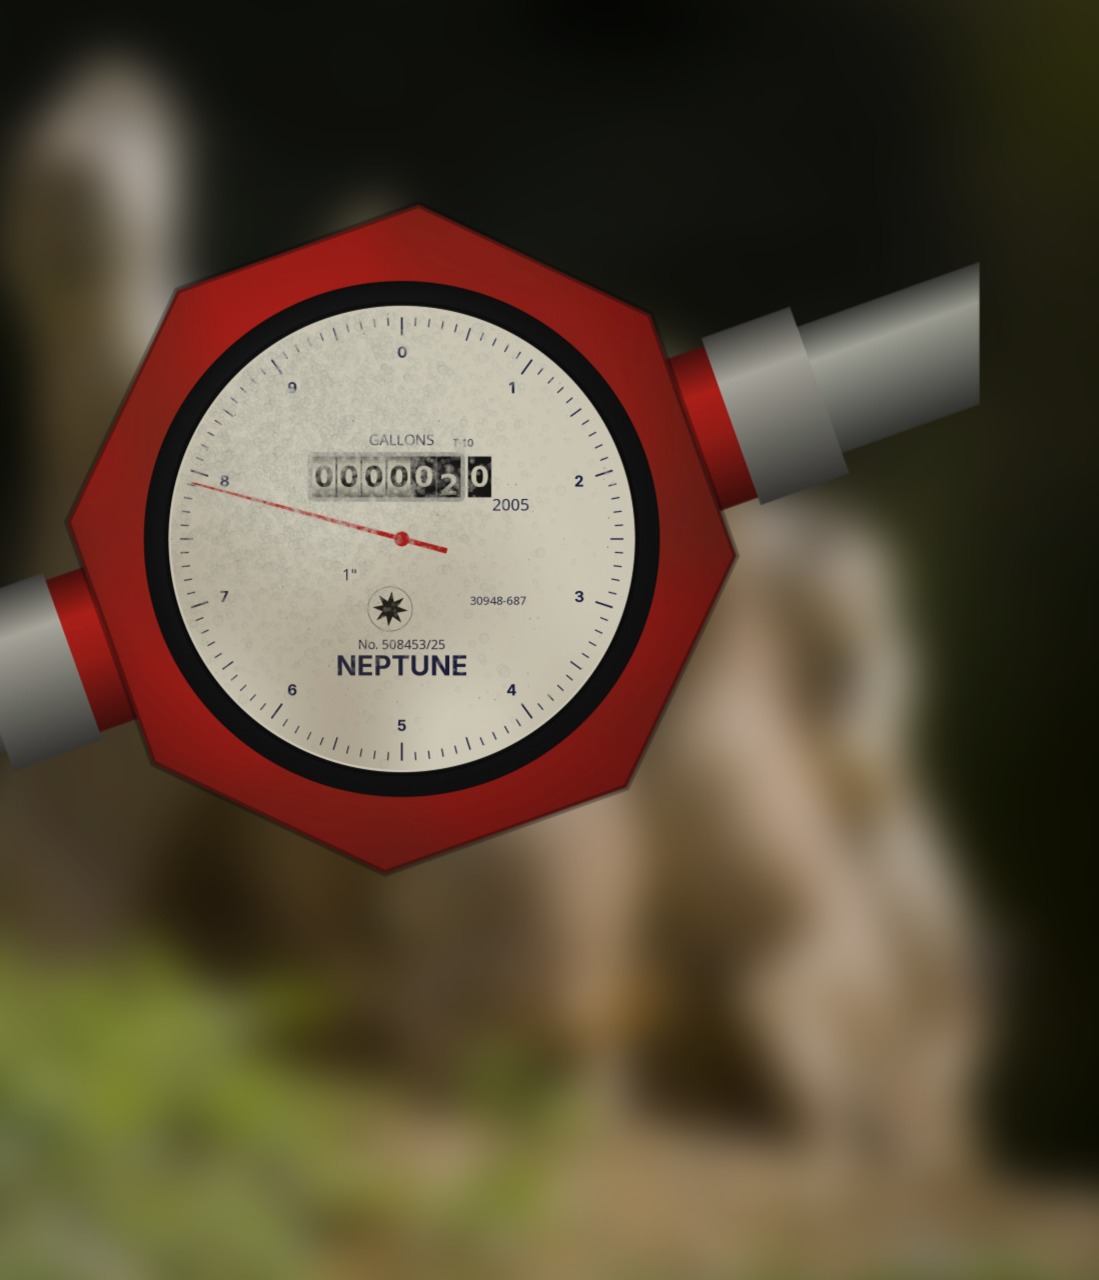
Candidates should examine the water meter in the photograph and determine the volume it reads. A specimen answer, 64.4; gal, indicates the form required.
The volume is 17.9; gal
